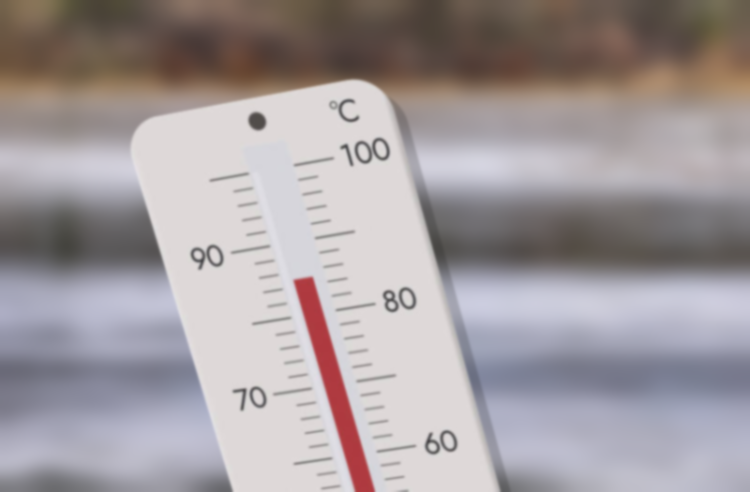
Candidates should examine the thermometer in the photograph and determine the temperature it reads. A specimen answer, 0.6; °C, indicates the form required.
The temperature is 85; °C
